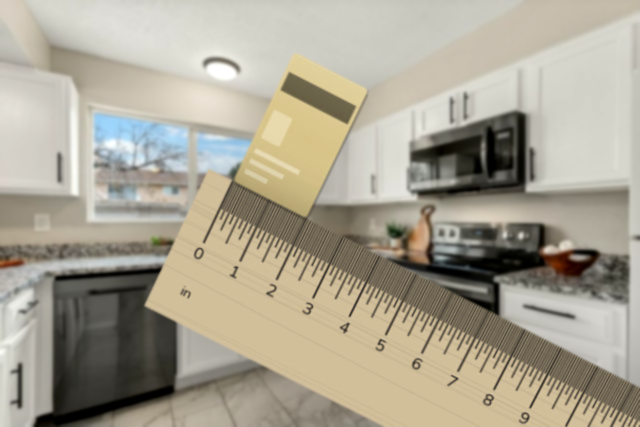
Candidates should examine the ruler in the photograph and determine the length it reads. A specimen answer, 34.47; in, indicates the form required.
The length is 2; in
